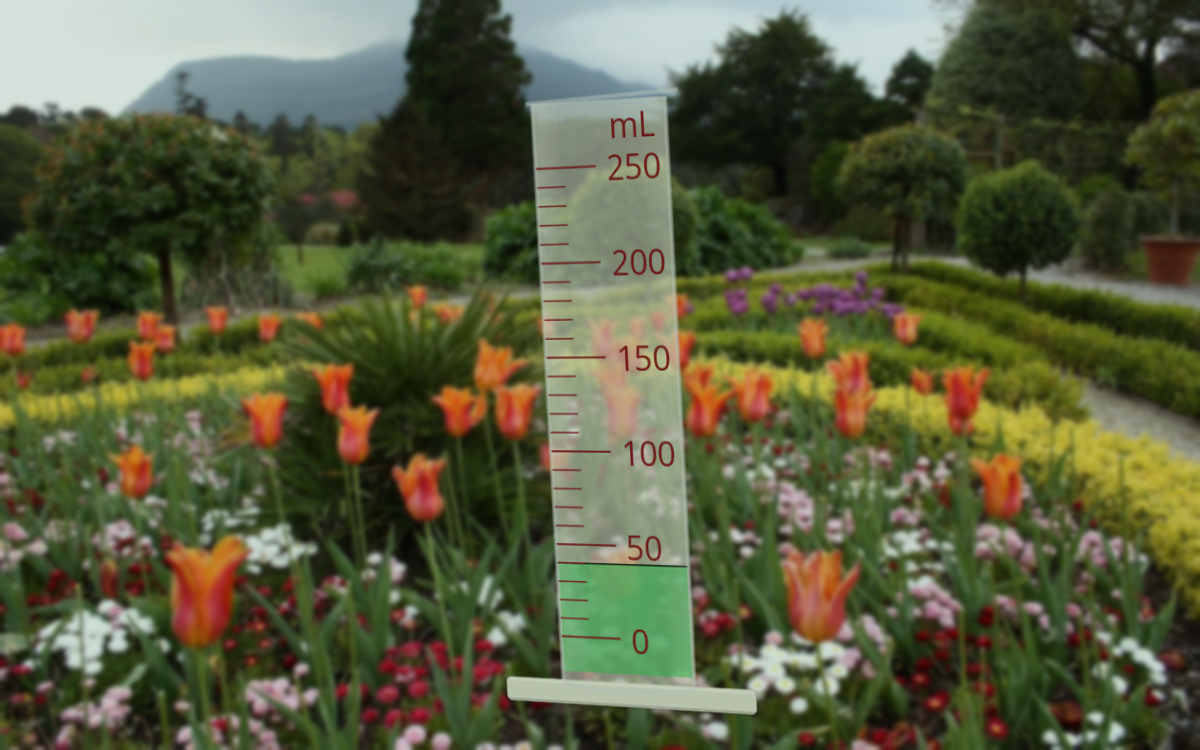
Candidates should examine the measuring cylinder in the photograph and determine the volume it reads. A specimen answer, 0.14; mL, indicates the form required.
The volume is 40; mL
